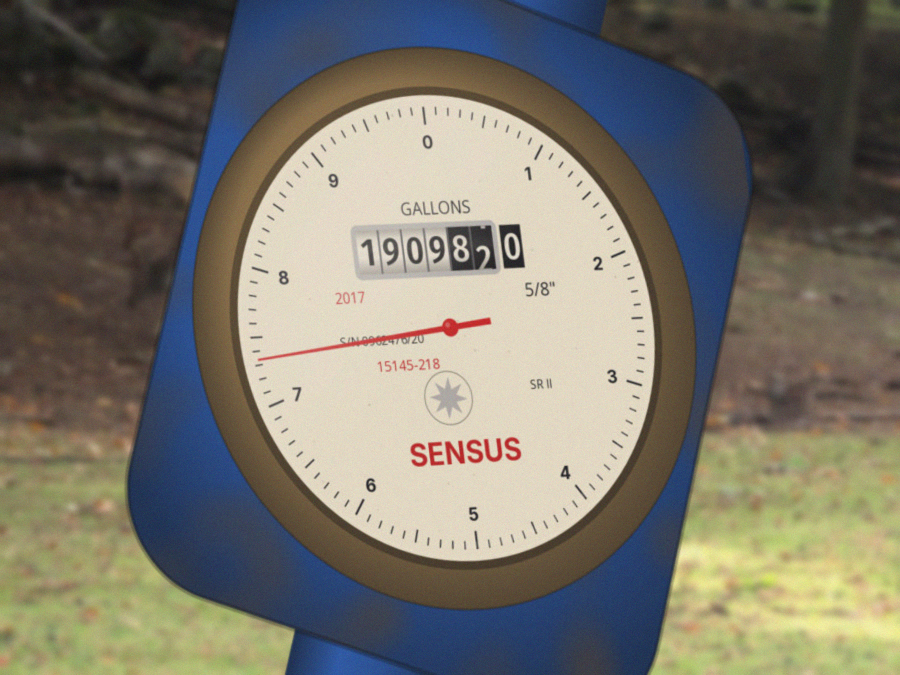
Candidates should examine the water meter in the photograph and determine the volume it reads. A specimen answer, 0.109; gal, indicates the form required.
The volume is 1909817.3; gal
